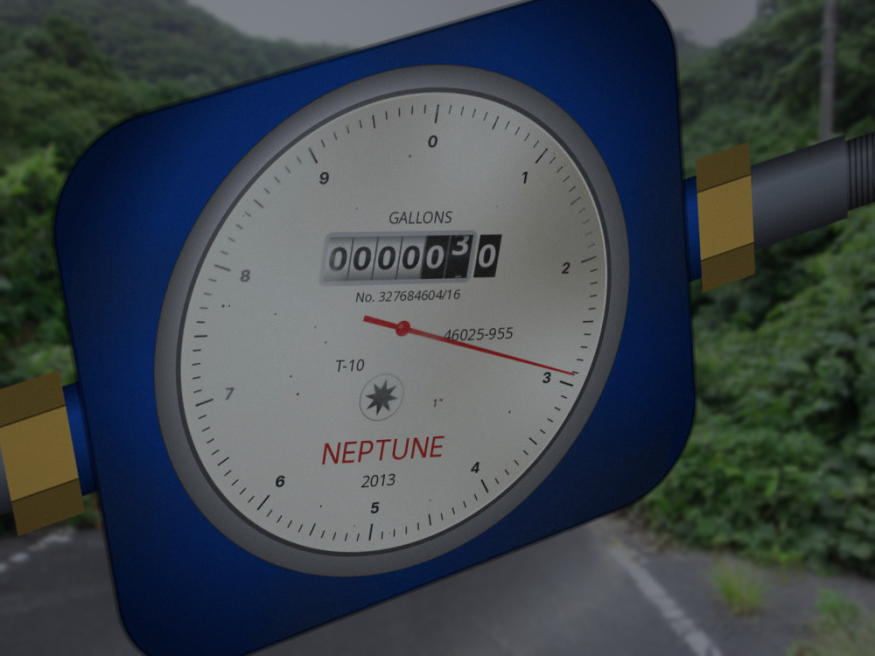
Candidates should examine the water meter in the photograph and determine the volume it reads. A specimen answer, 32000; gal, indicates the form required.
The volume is 32.9; gal
